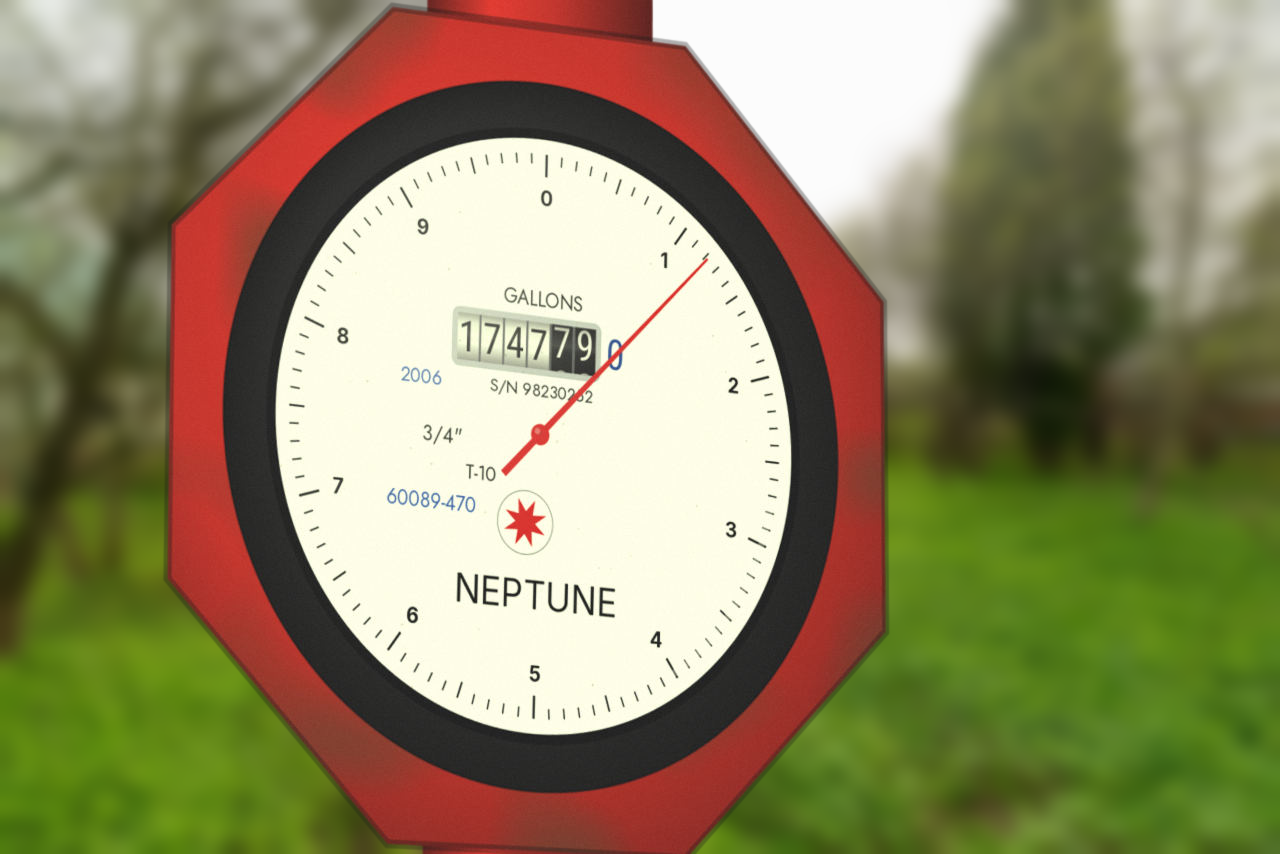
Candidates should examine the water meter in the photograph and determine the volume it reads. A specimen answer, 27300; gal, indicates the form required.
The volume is 1747791.2; gal
